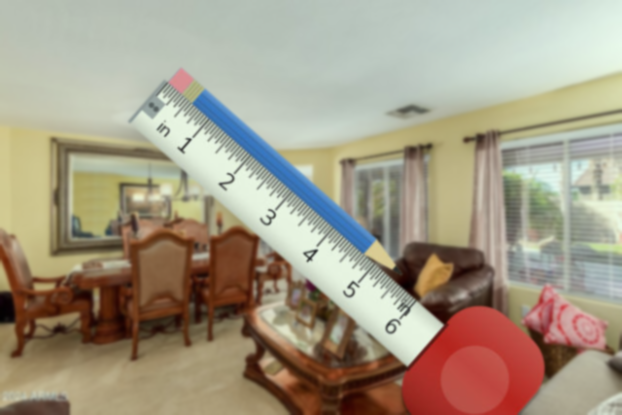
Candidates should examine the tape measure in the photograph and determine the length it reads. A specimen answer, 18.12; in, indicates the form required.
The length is 5.5; in
